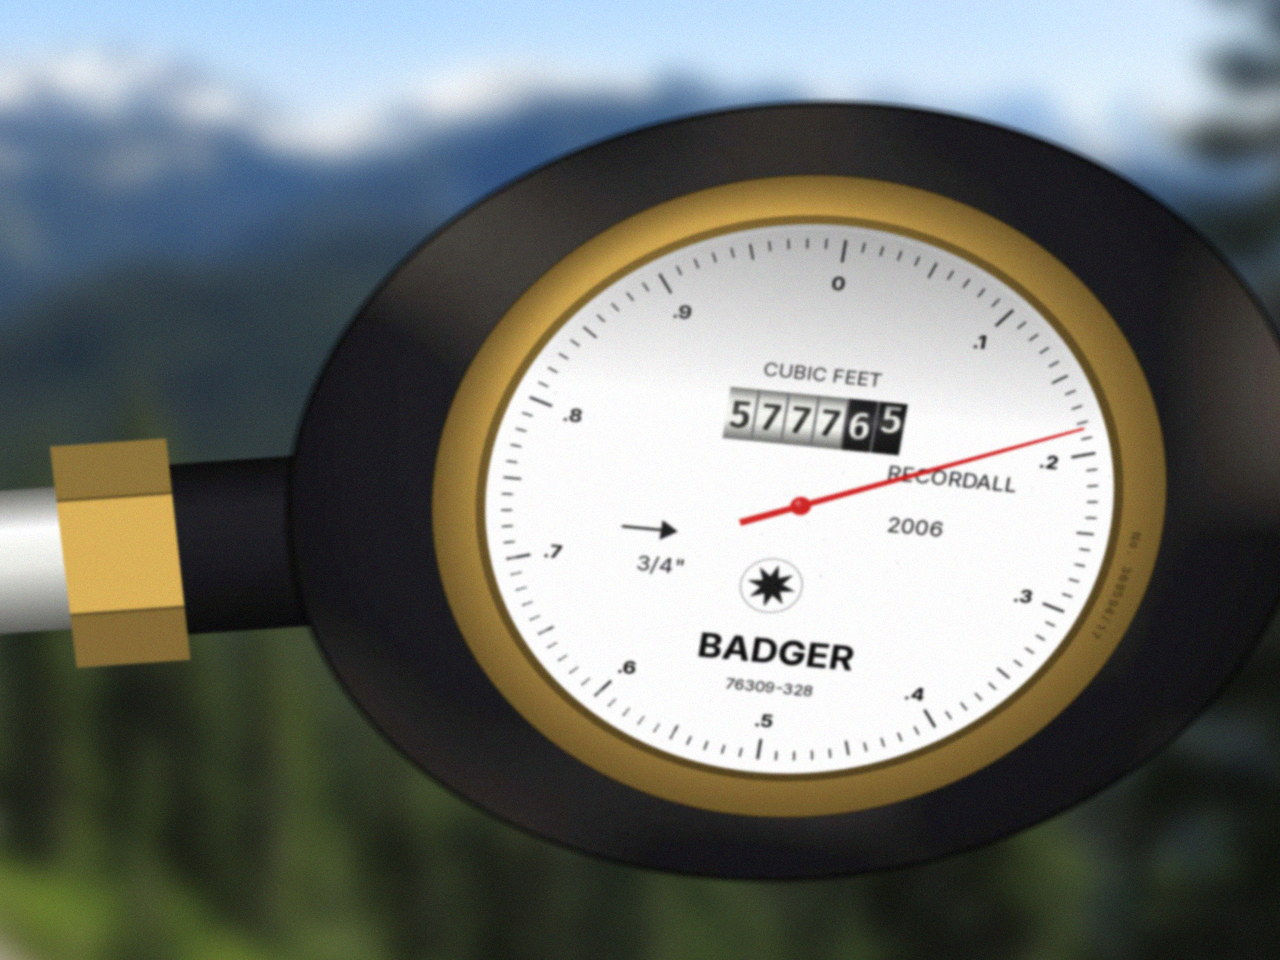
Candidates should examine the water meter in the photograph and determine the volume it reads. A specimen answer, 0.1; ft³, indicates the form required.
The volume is 577765.18; ft³
